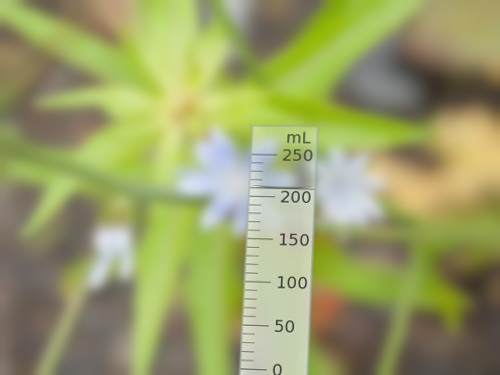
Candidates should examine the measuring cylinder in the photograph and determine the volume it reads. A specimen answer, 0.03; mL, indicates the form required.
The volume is 210; mL
